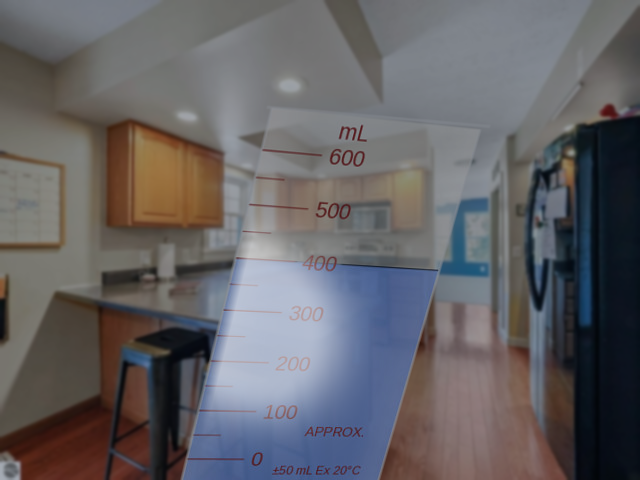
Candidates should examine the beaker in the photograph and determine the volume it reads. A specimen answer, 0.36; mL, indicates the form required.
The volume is 400; mL
